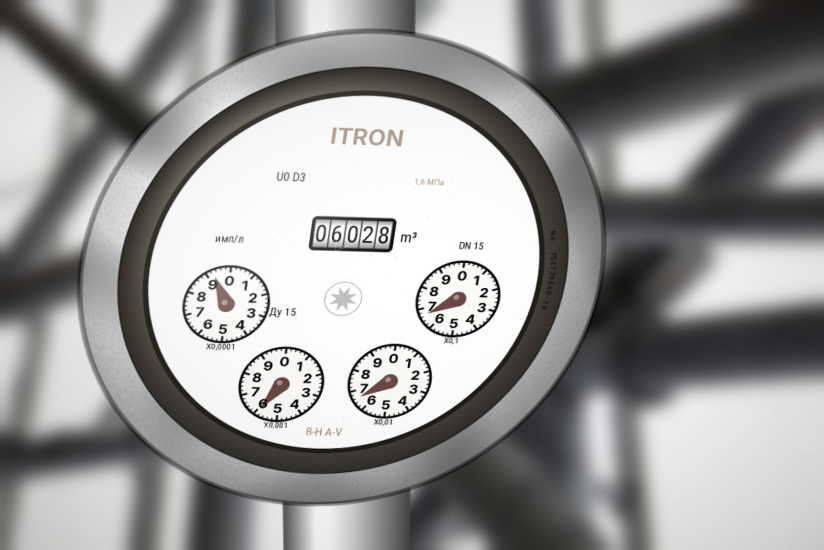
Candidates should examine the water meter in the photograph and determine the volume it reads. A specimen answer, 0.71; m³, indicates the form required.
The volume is 6028.6659; m³
